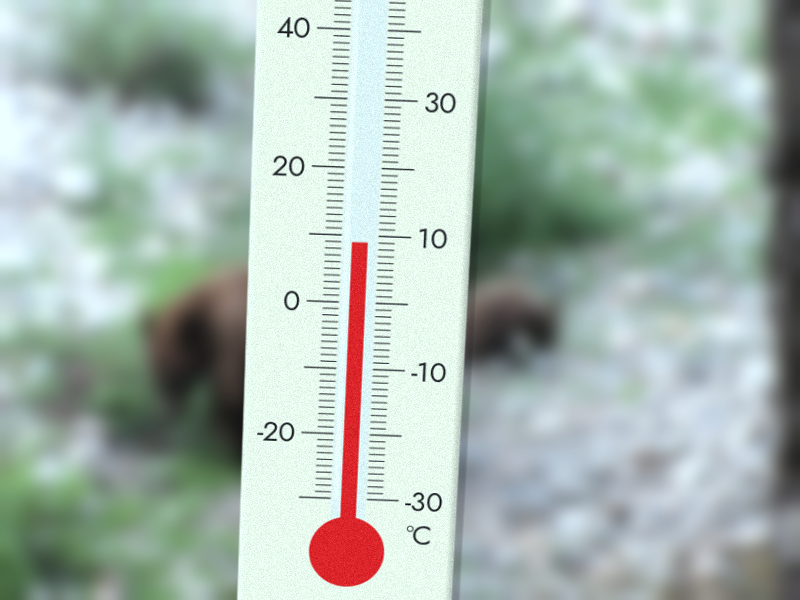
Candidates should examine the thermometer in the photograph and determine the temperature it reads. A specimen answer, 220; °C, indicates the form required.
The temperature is 9; °C
